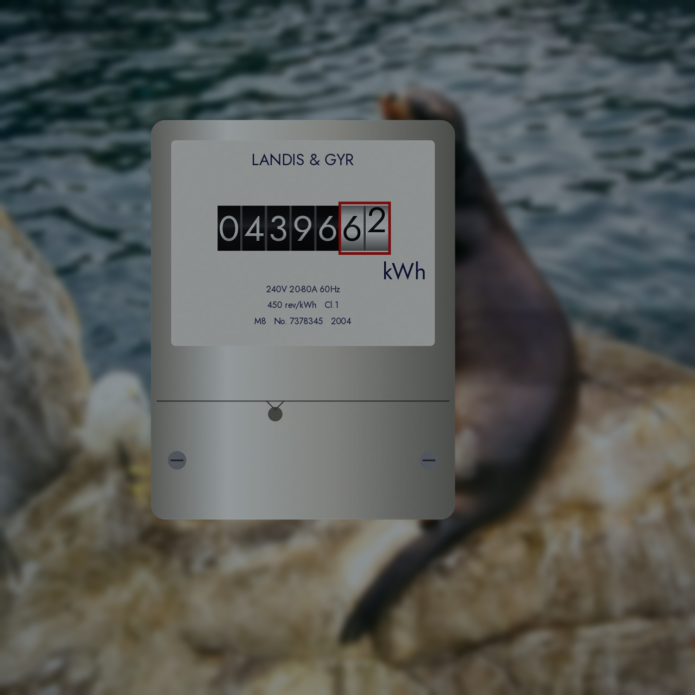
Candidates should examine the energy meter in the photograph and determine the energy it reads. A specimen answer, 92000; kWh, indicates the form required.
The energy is 4396.62; kWh
